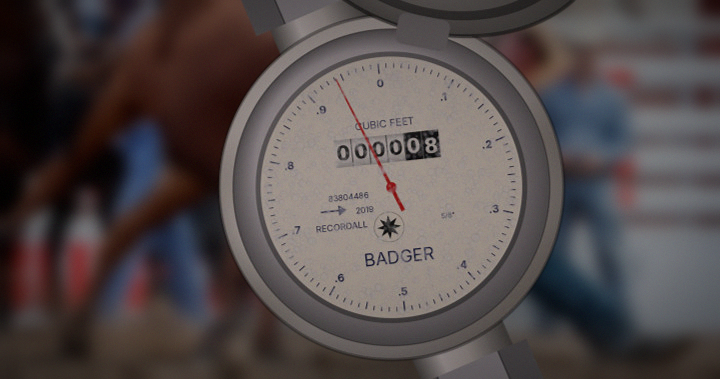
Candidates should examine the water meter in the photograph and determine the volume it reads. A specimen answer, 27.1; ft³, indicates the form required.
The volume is 7.94; ft³
